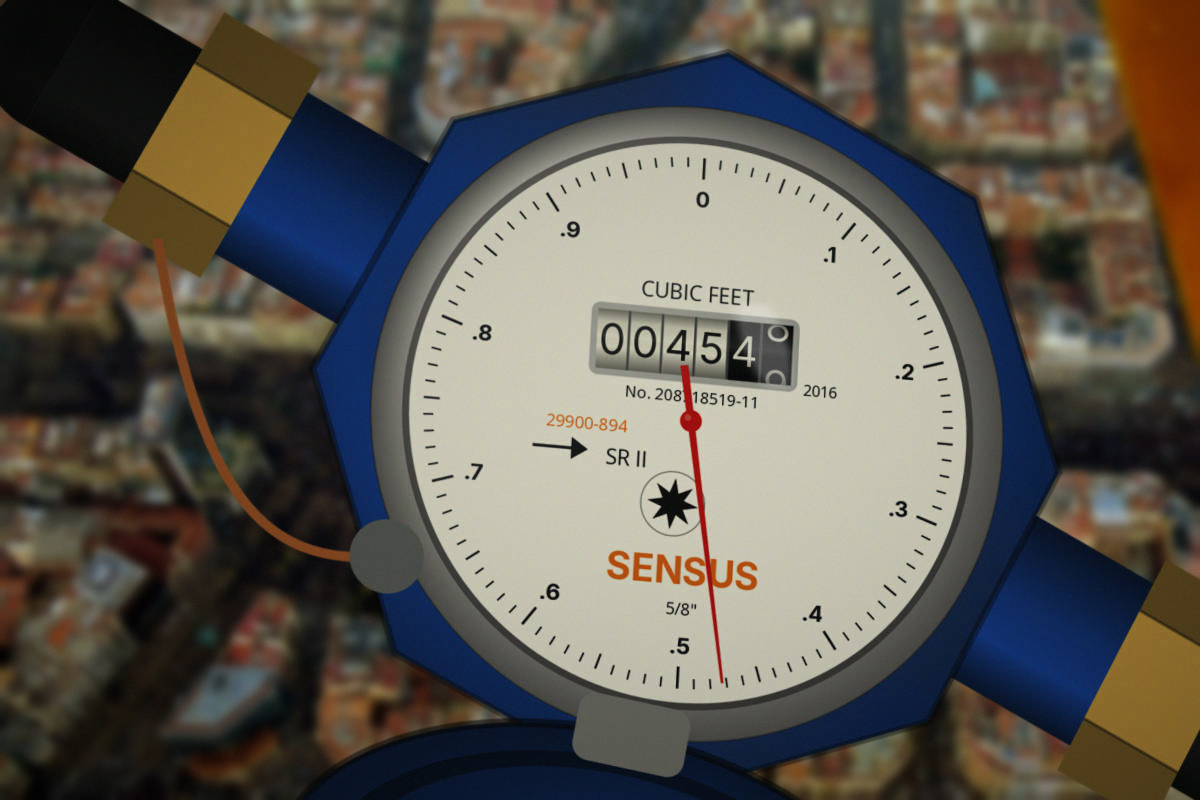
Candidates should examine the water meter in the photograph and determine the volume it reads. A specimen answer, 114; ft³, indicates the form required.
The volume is 4548.47; ft³
